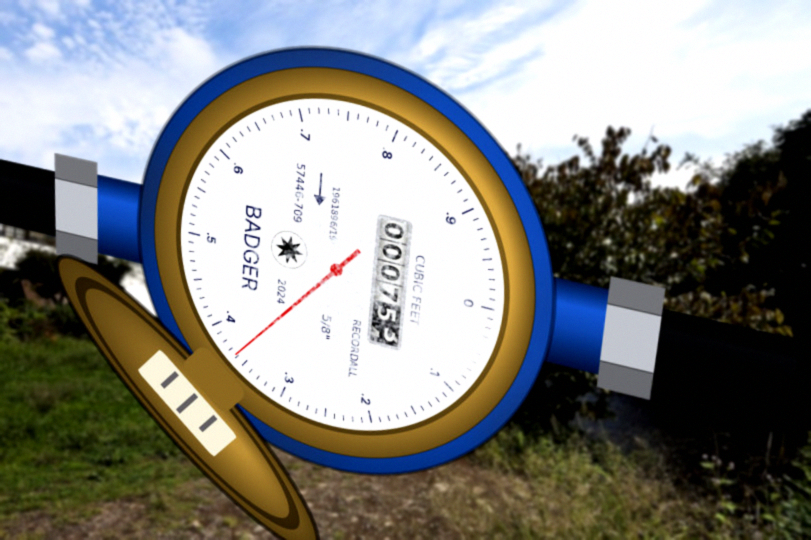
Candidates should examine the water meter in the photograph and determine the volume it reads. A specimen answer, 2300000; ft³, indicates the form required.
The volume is 753.36; ft³
